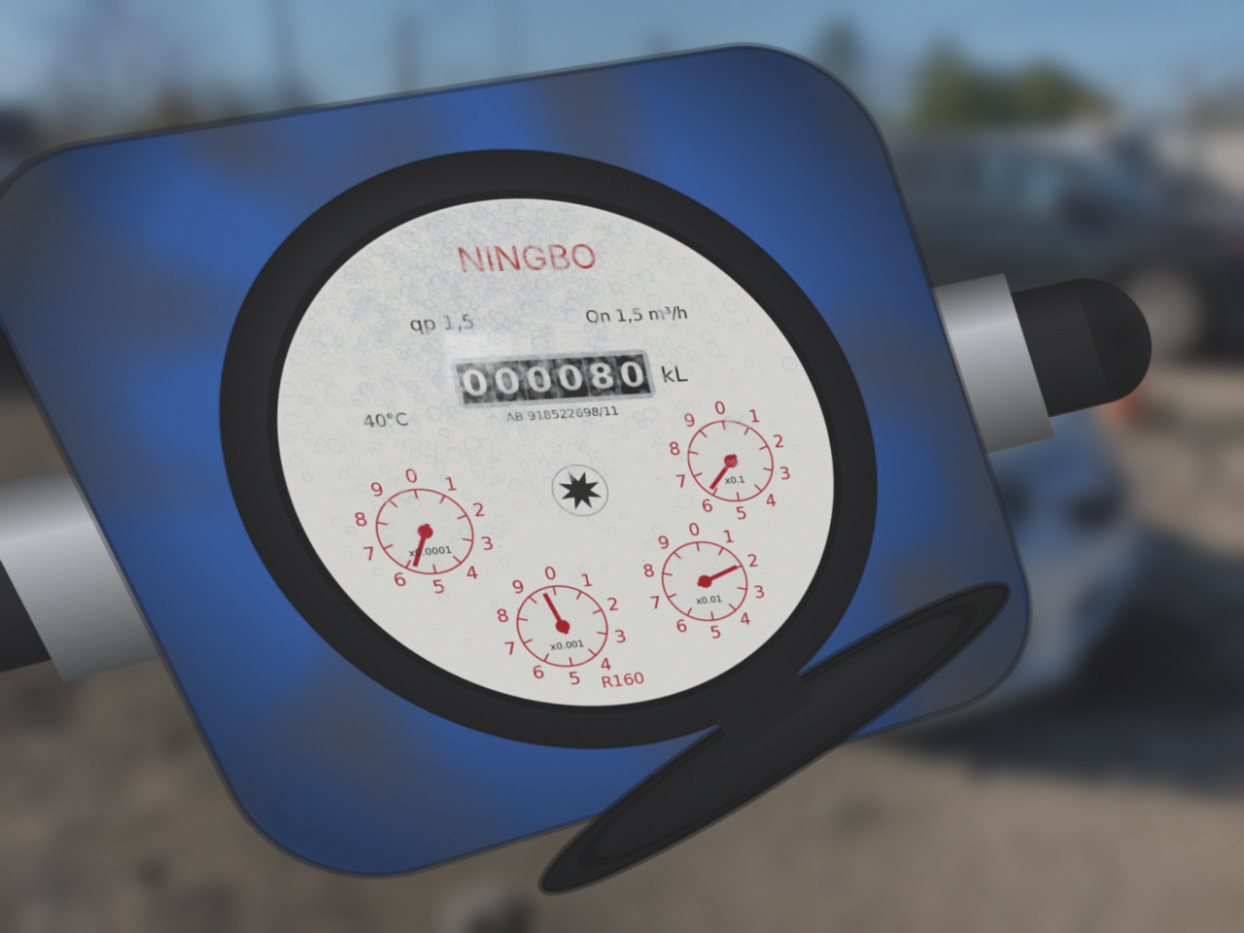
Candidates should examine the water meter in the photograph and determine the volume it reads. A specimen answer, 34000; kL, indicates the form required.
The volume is 80.6195; kL
